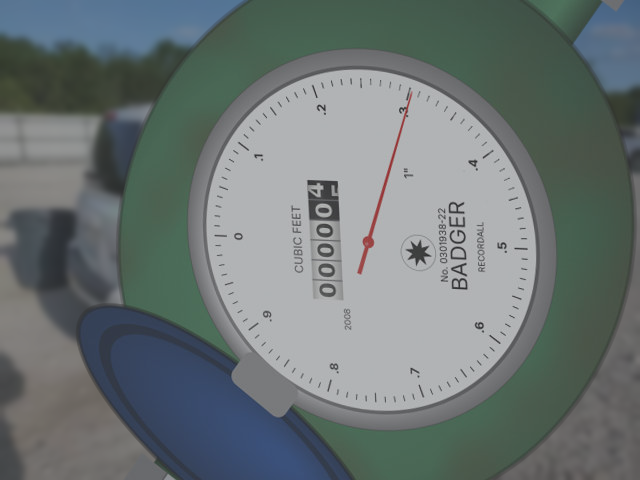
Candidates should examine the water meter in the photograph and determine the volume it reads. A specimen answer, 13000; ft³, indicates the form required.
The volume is 4.30; ft³
